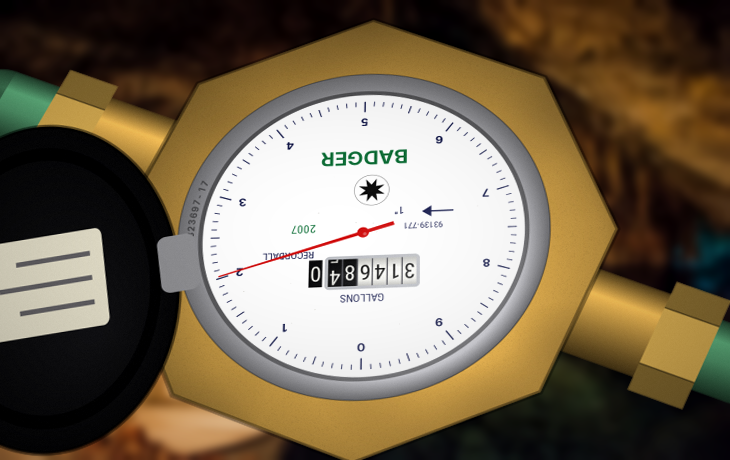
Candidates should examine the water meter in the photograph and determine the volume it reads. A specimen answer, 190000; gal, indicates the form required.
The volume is 3146842.0; gal
